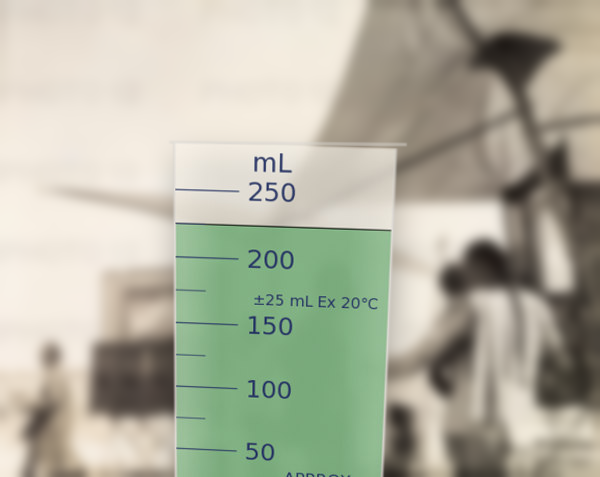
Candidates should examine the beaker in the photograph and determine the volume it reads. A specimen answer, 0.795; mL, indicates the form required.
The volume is 225; mL
